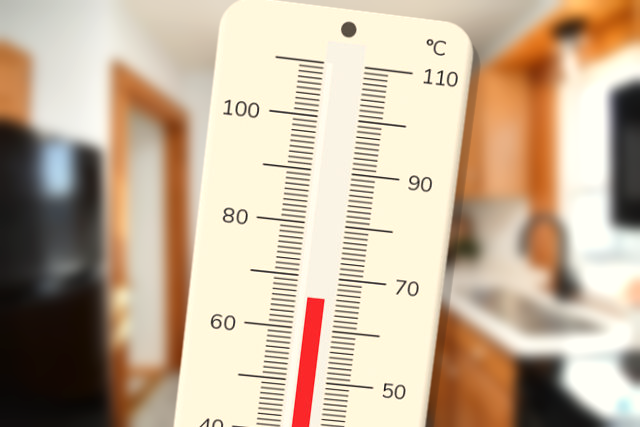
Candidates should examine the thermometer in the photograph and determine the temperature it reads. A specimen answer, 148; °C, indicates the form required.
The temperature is 66; °C
